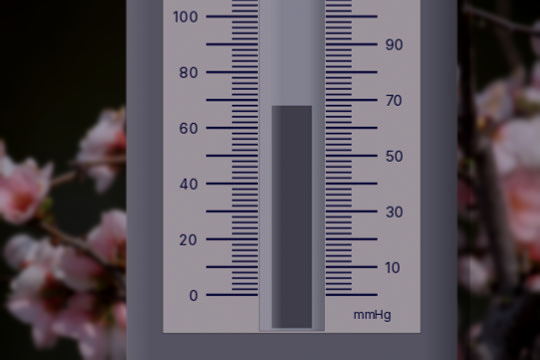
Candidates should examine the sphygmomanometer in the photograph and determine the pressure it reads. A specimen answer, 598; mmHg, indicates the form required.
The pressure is 68; mmHg
